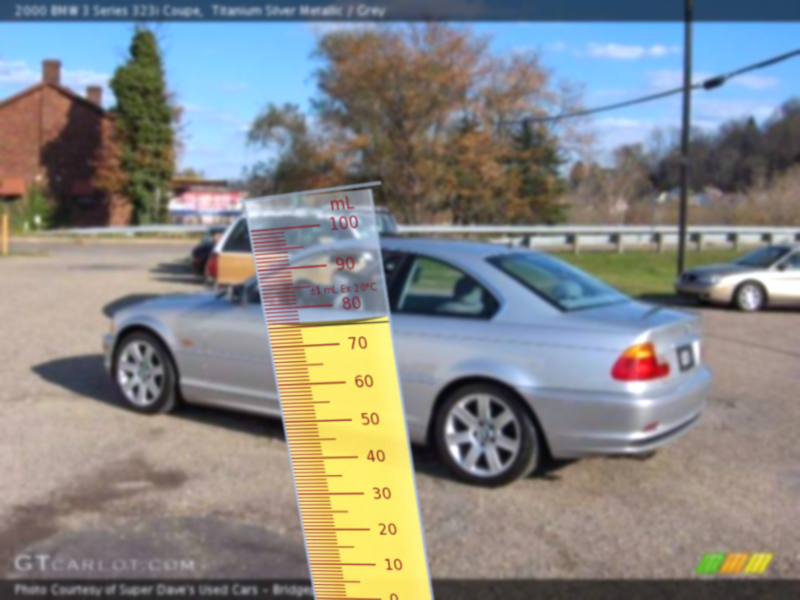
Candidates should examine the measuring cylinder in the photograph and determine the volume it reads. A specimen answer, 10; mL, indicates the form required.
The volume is 75; mL
